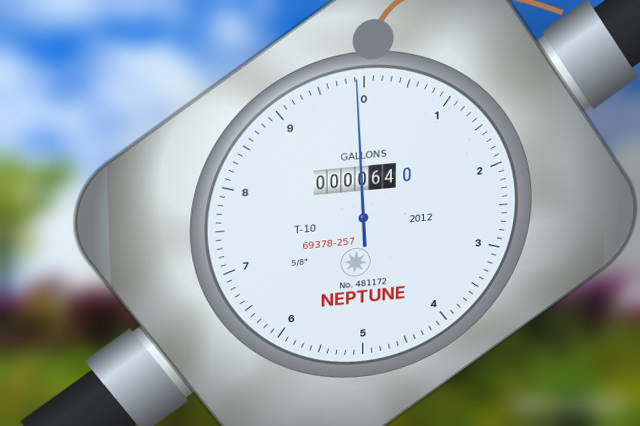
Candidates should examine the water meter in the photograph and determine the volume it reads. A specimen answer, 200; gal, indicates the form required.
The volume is 639.9; gal
